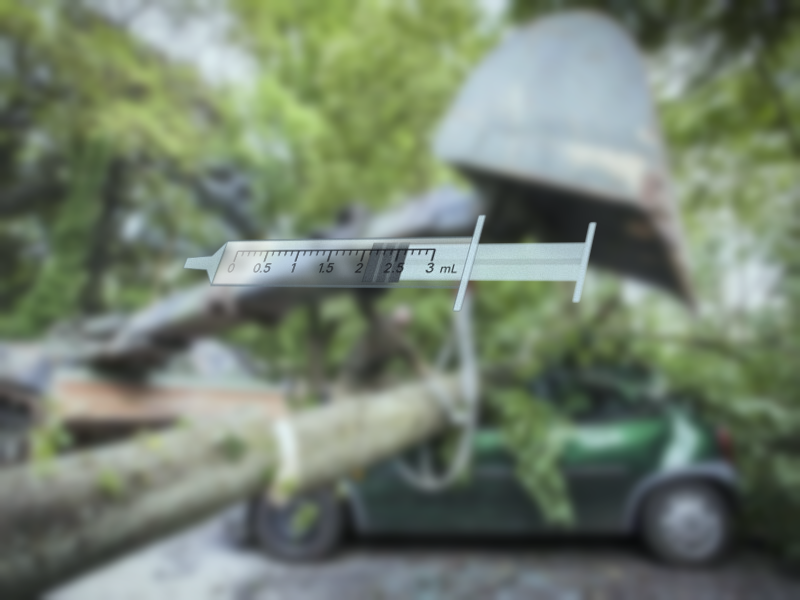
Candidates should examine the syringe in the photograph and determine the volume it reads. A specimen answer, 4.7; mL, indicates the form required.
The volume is 2.1; mL
